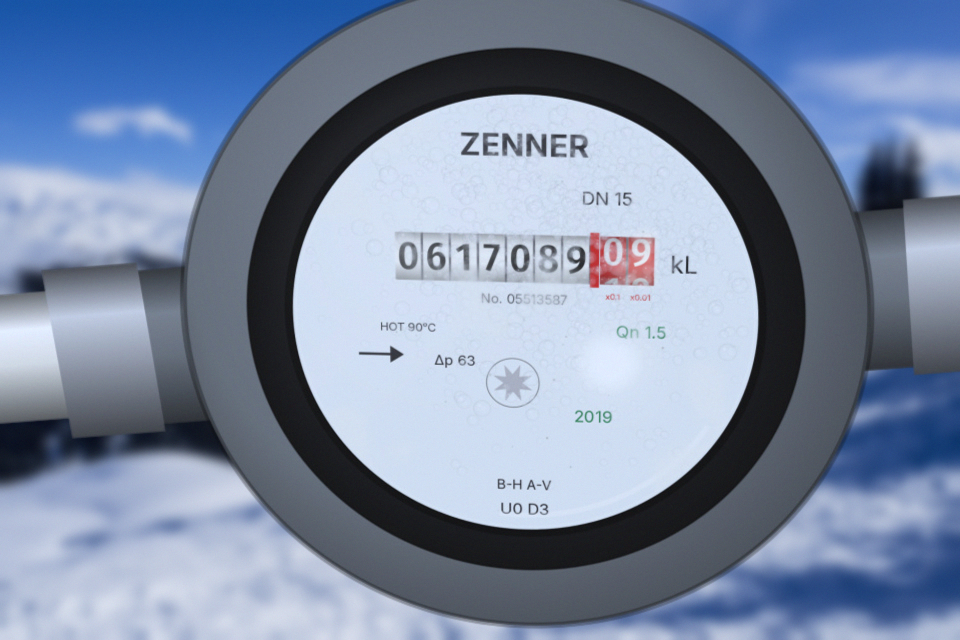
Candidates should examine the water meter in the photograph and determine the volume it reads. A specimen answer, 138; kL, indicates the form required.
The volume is 617089.09; kL
